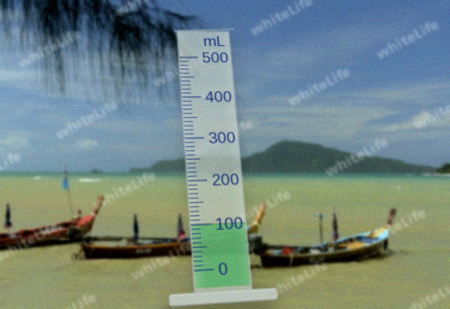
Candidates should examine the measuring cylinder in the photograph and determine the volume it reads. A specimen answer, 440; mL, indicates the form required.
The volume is 100; mL
